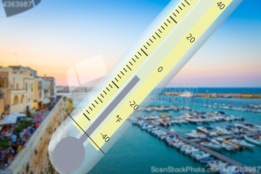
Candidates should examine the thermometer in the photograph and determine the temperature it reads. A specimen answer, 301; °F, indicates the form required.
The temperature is -10; °F
